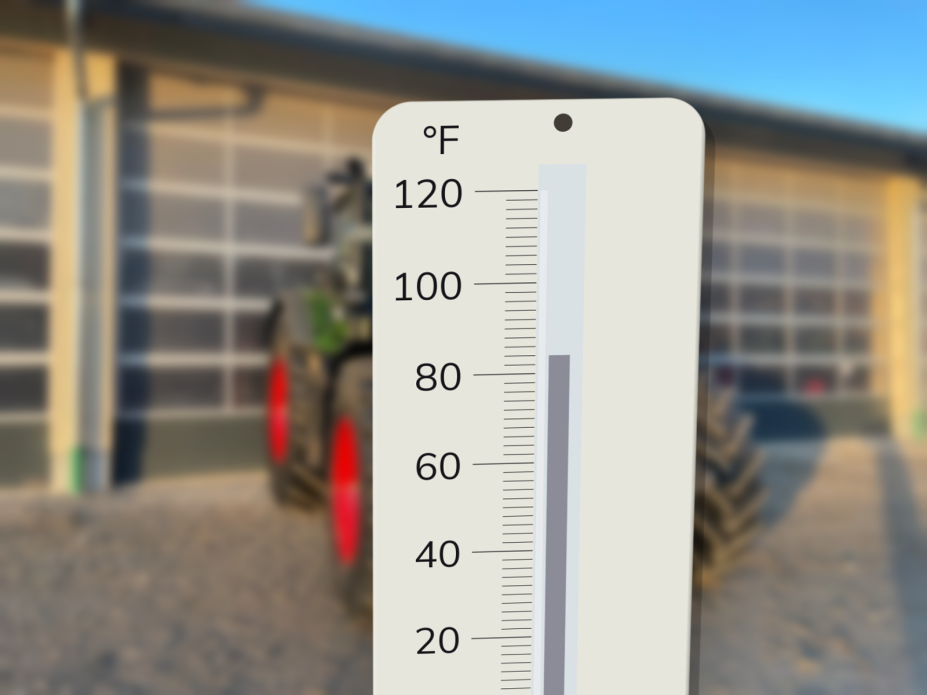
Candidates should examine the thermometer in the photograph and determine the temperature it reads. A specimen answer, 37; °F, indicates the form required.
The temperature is 84; °F
